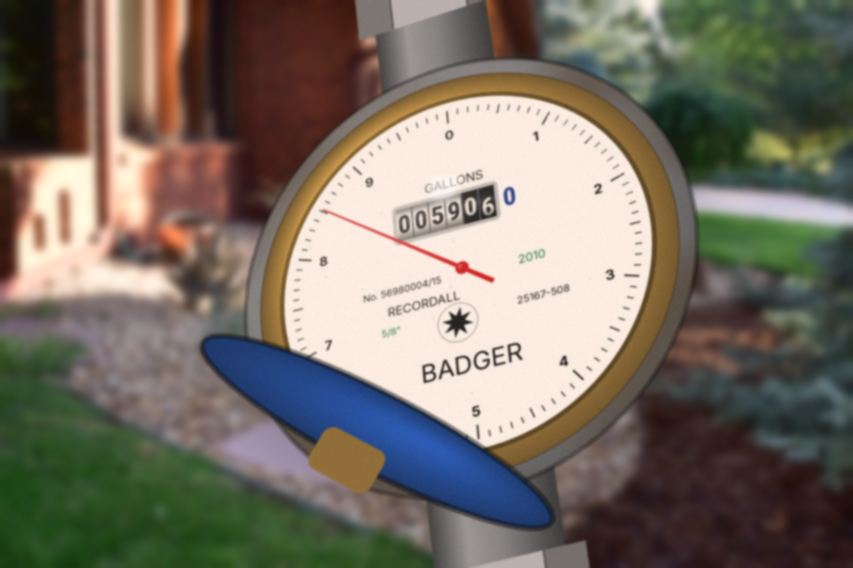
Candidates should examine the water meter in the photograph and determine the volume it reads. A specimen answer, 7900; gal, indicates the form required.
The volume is 59058.5; gal
